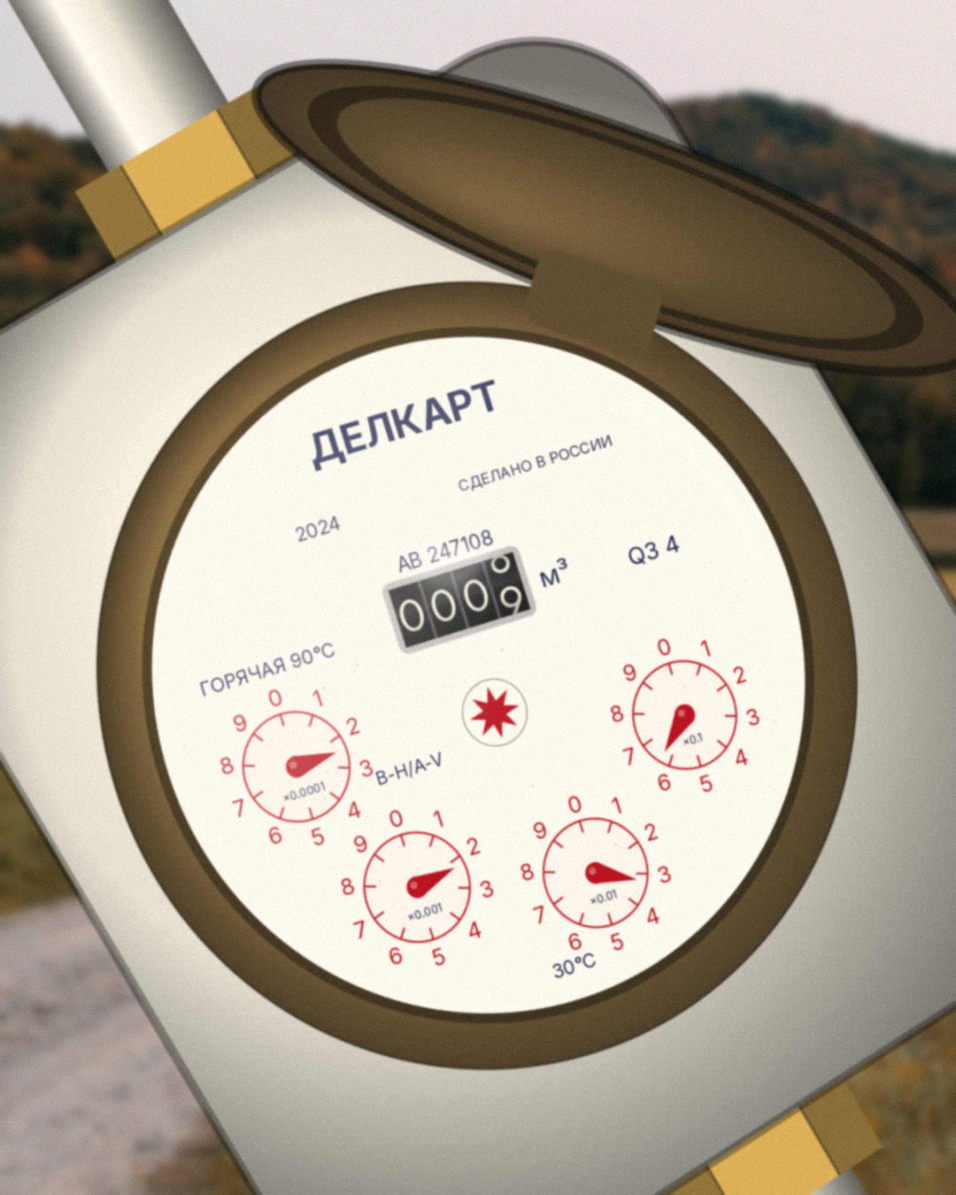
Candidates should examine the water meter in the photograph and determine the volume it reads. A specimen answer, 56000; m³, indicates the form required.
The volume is 8.6322; m³
